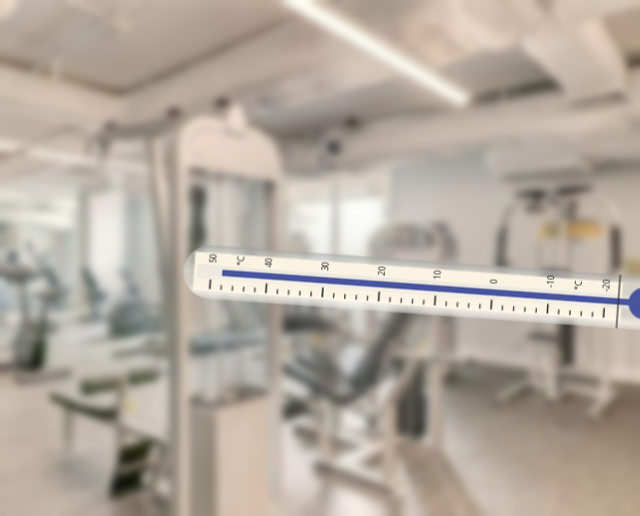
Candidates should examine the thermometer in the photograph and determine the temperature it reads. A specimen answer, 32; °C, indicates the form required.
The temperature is 48; °C
